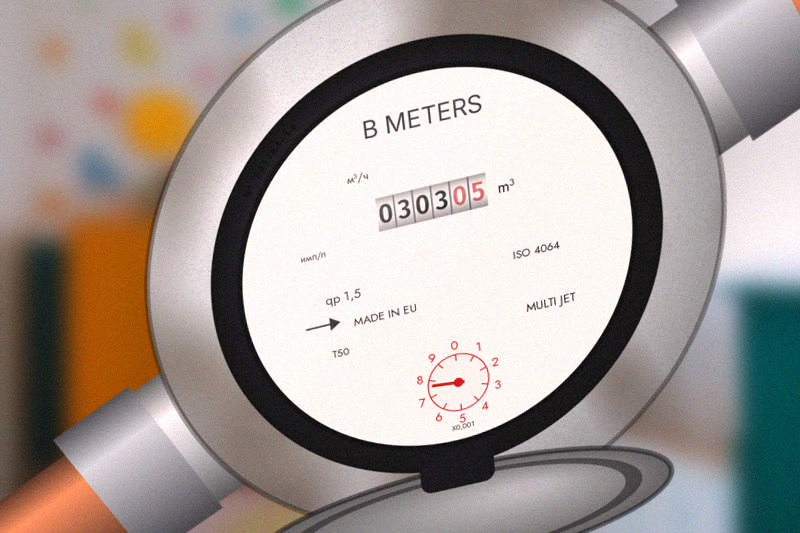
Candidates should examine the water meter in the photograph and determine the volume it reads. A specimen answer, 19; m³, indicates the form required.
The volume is 303.057; m³
